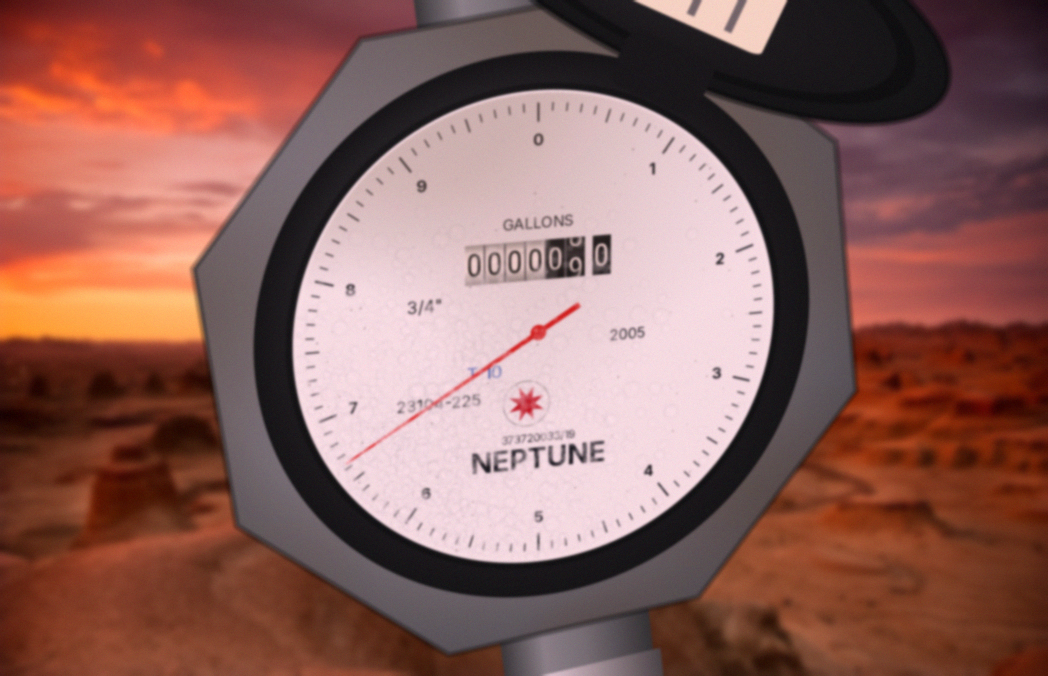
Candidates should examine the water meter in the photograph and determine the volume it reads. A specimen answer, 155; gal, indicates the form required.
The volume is 86.6; gal
